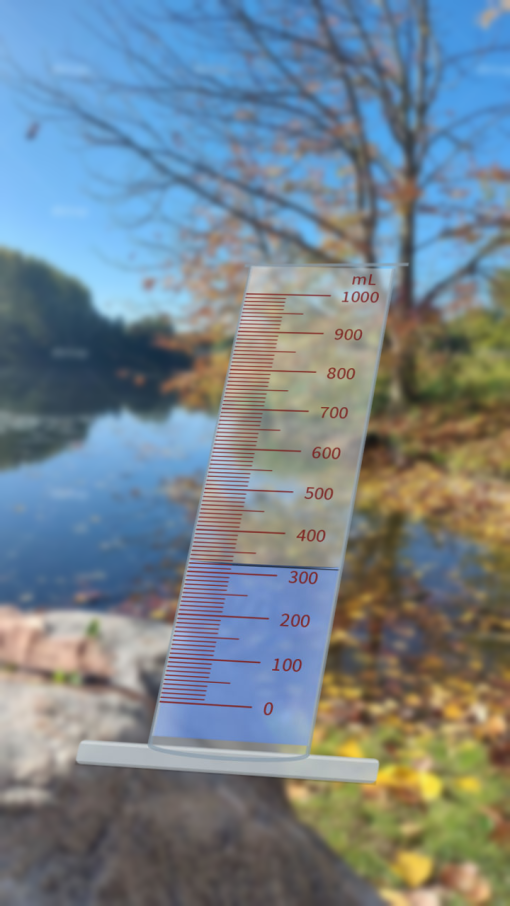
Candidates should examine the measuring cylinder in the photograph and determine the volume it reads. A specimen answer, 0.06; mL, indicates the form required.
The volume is 320; mL
